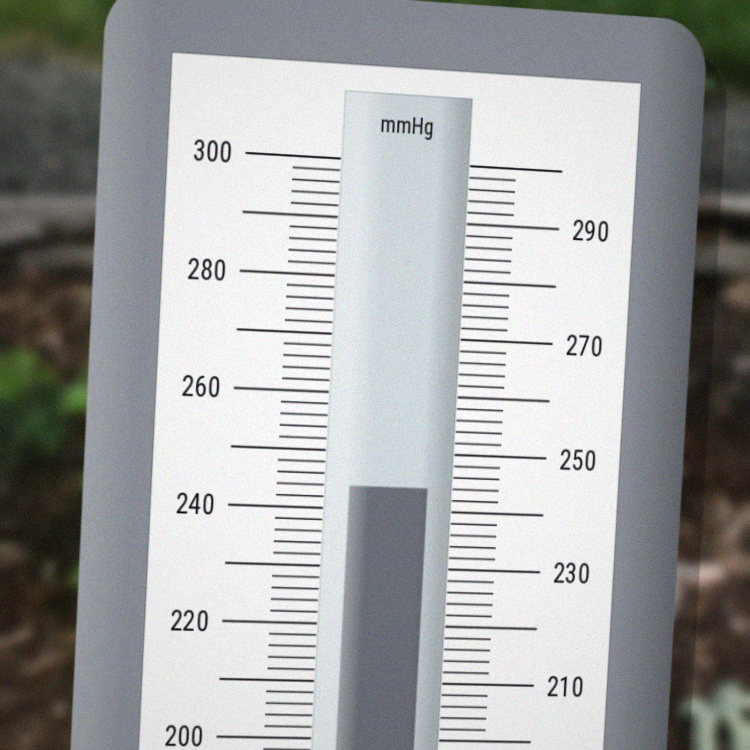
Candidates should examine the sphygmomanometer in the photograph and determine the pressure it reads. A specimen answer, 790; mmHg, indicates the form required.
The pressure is 244; mmHg
